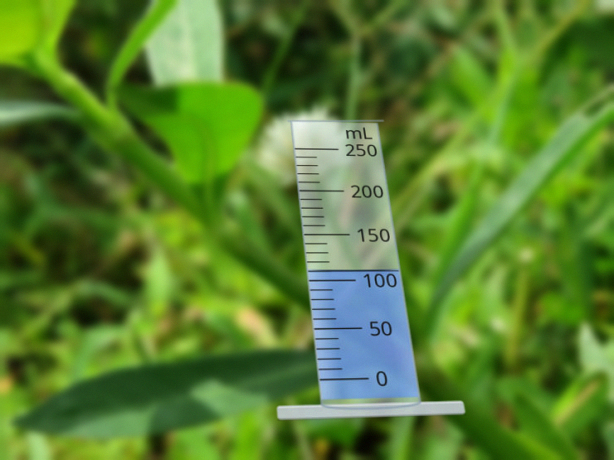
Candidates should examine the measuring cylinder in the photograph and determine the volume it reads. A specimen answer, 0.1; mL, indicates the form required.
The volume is 110; mL
